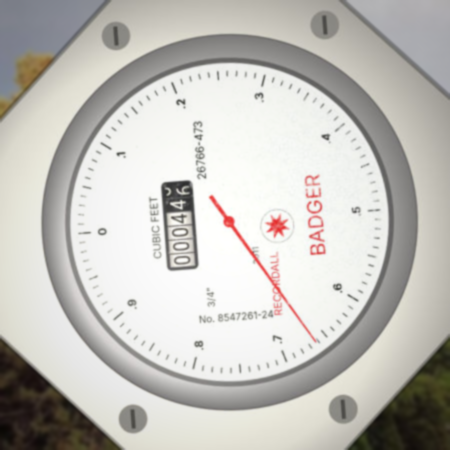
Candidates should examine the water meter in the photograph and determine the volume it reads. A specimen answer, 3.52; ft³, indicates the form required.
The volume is 445.66; ft³
